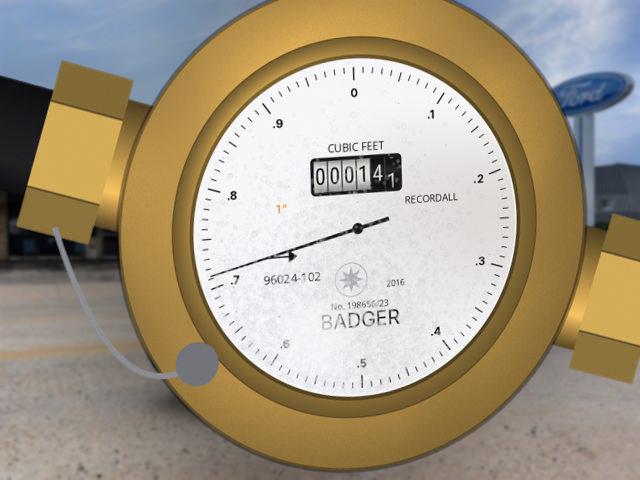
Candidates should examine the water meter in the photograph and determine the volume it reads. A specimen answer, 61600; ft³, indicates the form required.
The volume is 140.71; ft³
